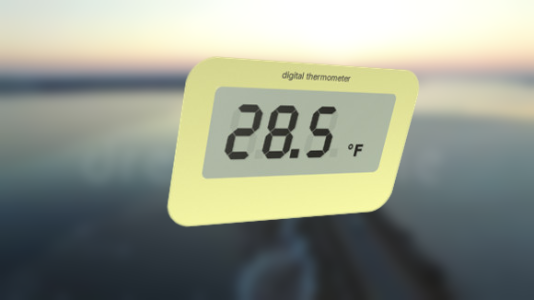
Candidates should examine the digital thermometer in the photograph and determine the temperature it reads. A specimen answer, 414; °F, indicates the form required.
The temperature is 28.5; °F
